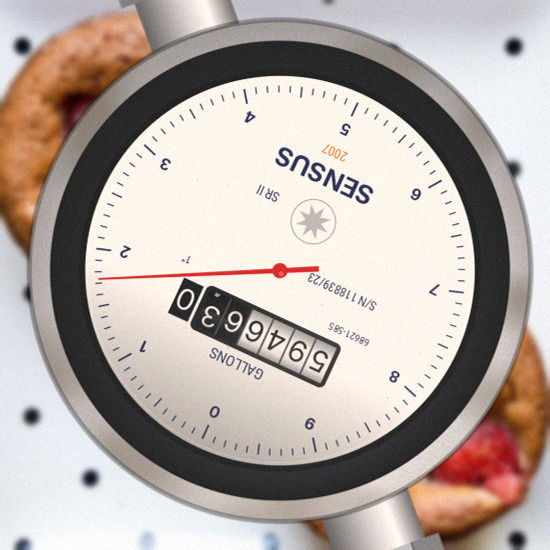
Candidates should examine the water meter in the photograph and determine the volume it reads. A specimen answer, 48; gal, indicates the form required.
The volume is 5946631.7; gal
